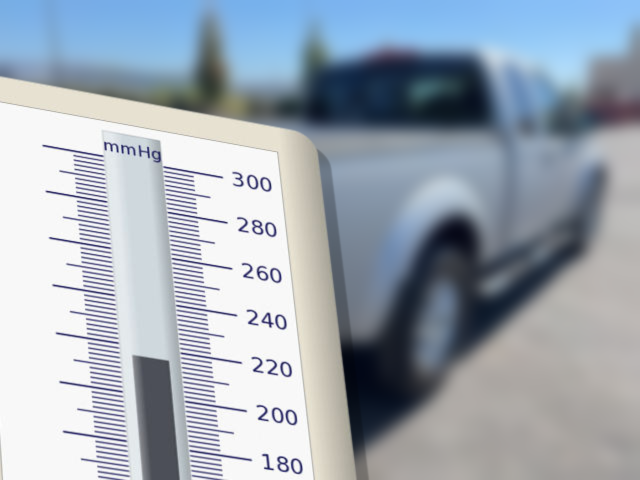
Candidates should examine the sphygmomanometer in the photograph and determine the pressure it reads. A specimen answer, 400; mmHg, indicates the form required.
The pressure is 216; mmHg
